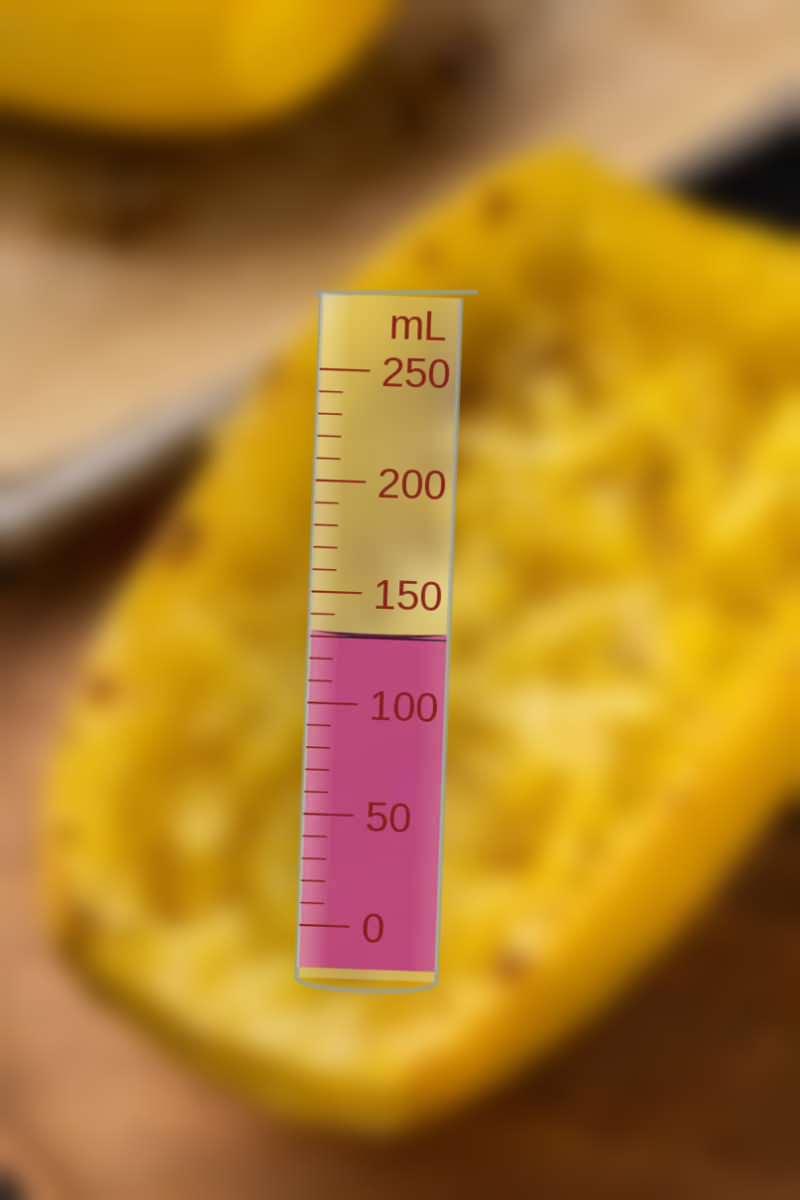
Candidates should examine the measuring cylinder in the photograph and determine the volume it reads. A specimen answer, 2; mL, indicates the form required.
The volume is 130; mL
